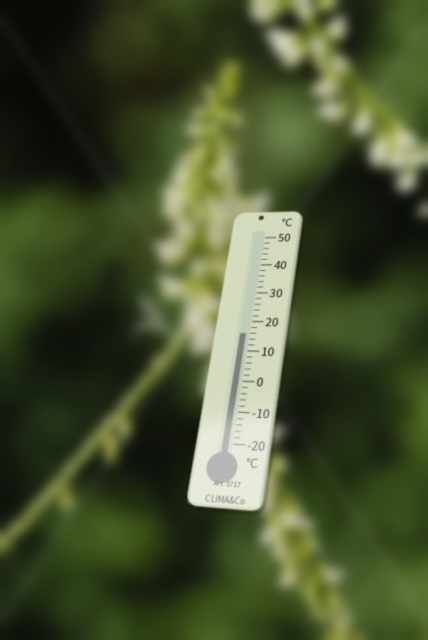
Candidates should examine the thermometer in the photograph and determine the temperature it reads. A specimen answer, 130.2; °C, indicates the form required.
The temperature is 16; °C
